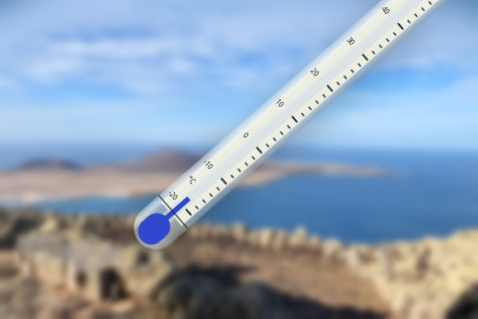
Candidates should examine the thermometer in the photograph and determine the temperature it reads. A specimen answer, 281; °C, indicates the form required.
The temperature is -18; °C
